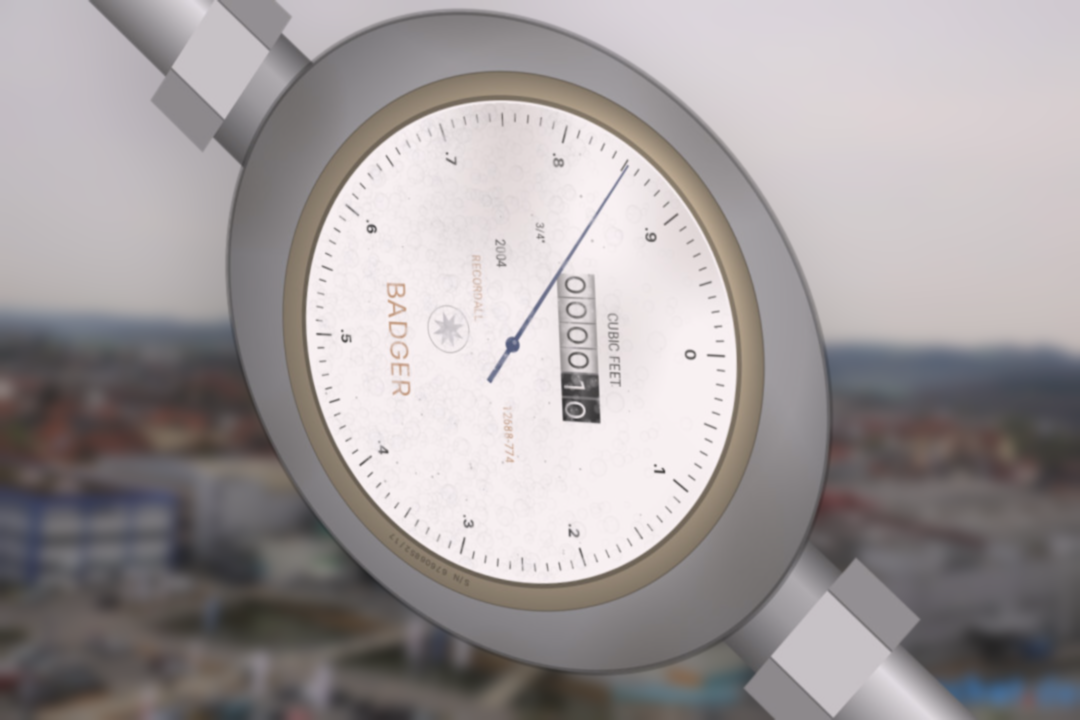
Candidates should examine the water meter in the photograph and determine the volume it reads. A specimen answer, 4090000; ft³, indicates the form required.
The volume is 9.85; ft³
